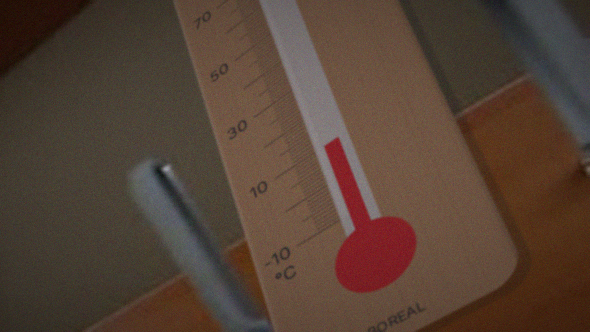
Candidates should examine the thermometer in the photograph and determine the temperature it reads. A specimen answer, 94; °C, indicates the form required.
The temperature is 10; °C
